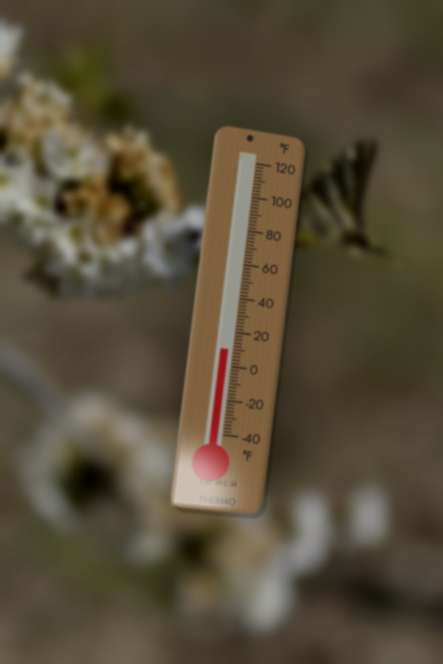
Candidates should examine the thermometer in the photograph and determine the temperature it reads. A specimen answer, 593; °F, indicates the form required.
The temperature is 10; °F
